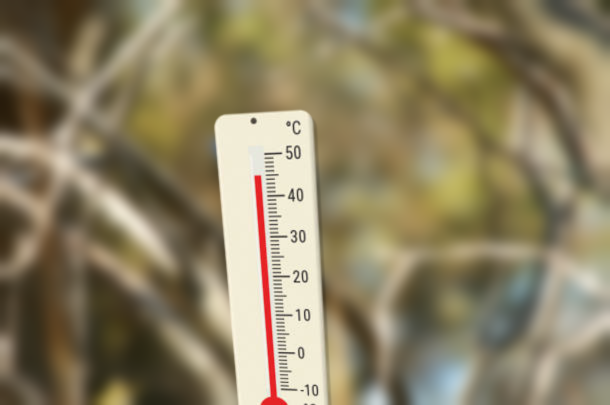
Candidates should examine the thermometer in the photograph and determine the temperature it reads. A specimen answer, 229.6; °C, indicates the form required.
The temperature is 45; °C
